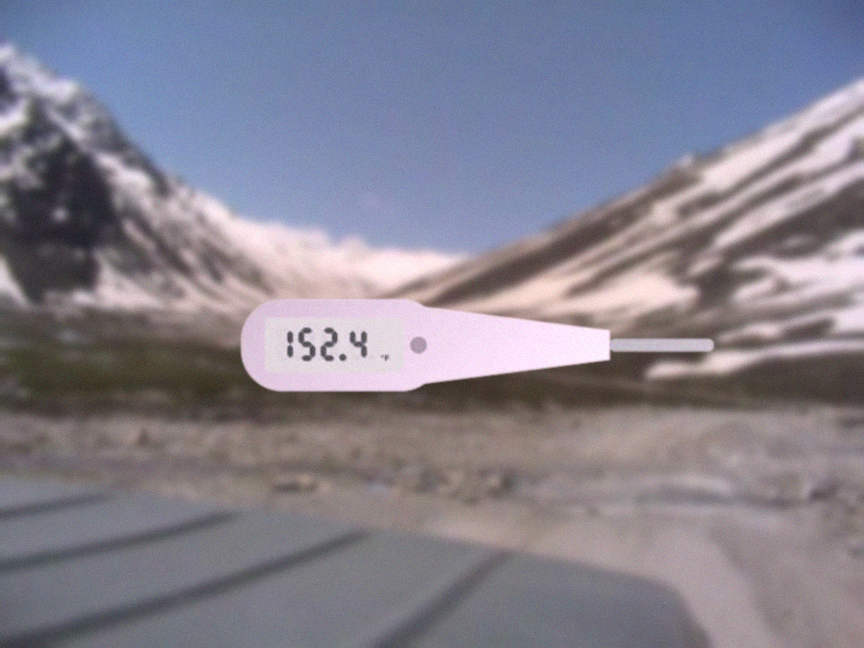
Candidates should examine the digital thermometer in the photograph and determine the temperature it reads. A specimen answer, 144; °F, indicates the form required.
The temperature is 152.4; °F
